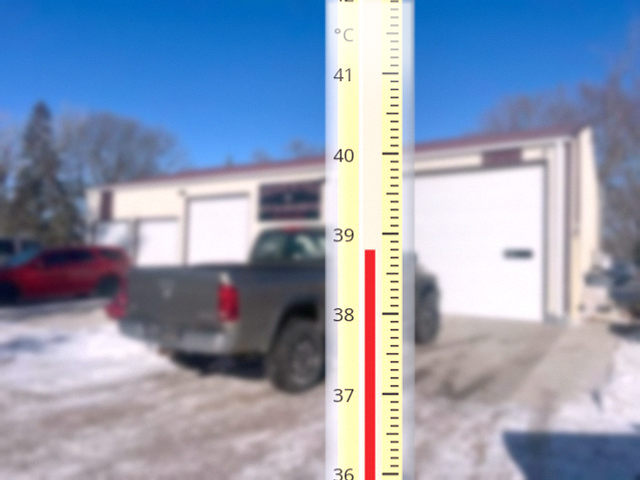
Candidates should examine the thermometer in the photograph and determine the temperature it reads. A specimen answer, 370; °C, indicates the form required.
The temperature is 38.8; °C
